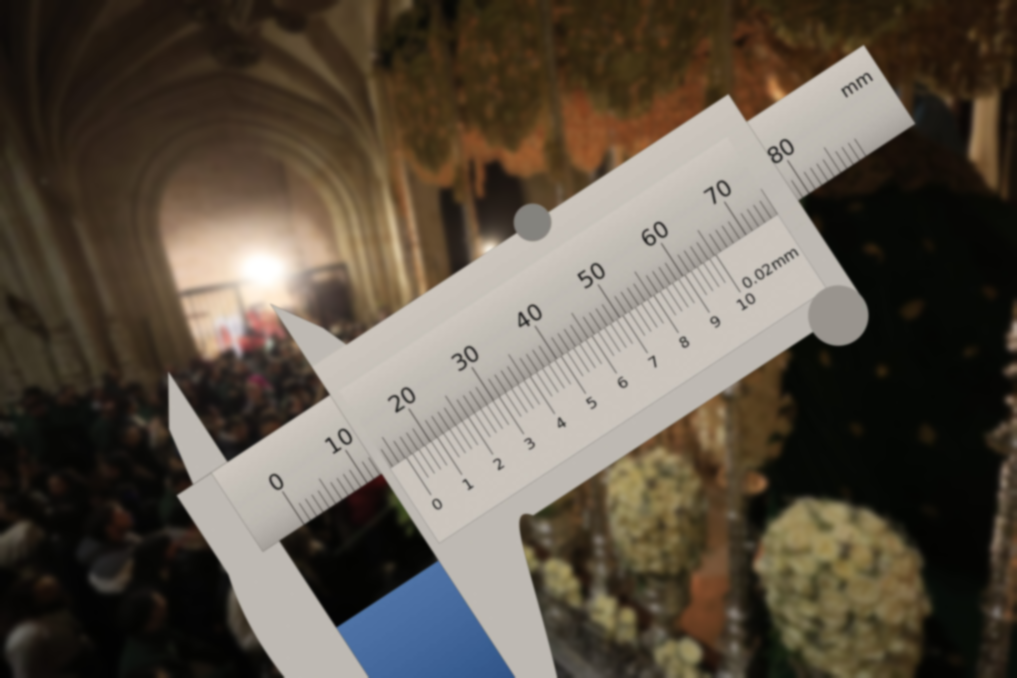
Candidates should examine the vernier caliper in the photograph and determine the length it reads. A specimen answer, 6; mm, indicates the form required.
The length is 16.2; mm
